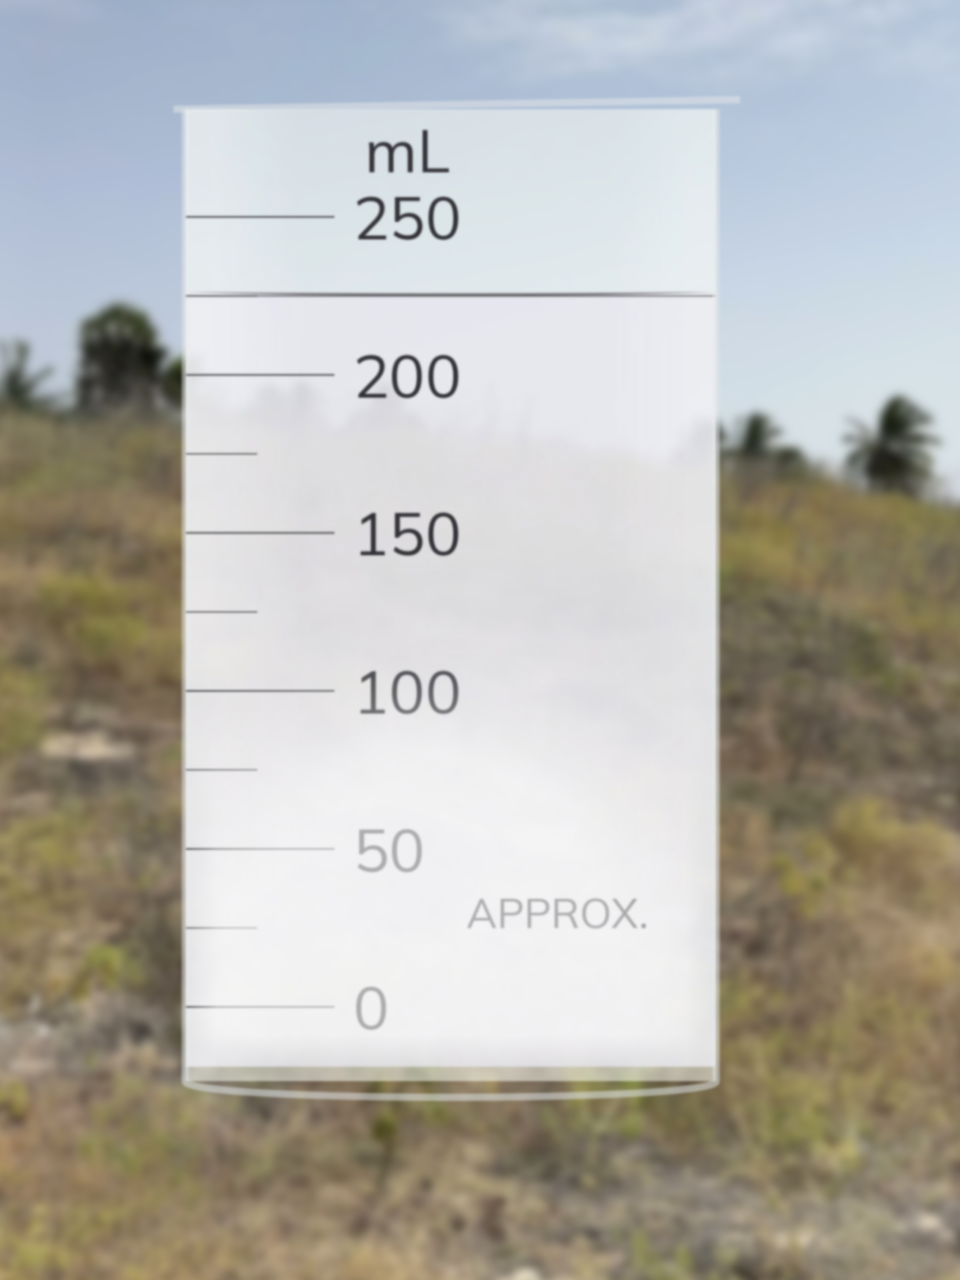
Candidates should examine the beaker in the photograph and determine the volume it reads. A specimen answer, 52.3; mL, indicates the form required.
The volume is 225; mL
